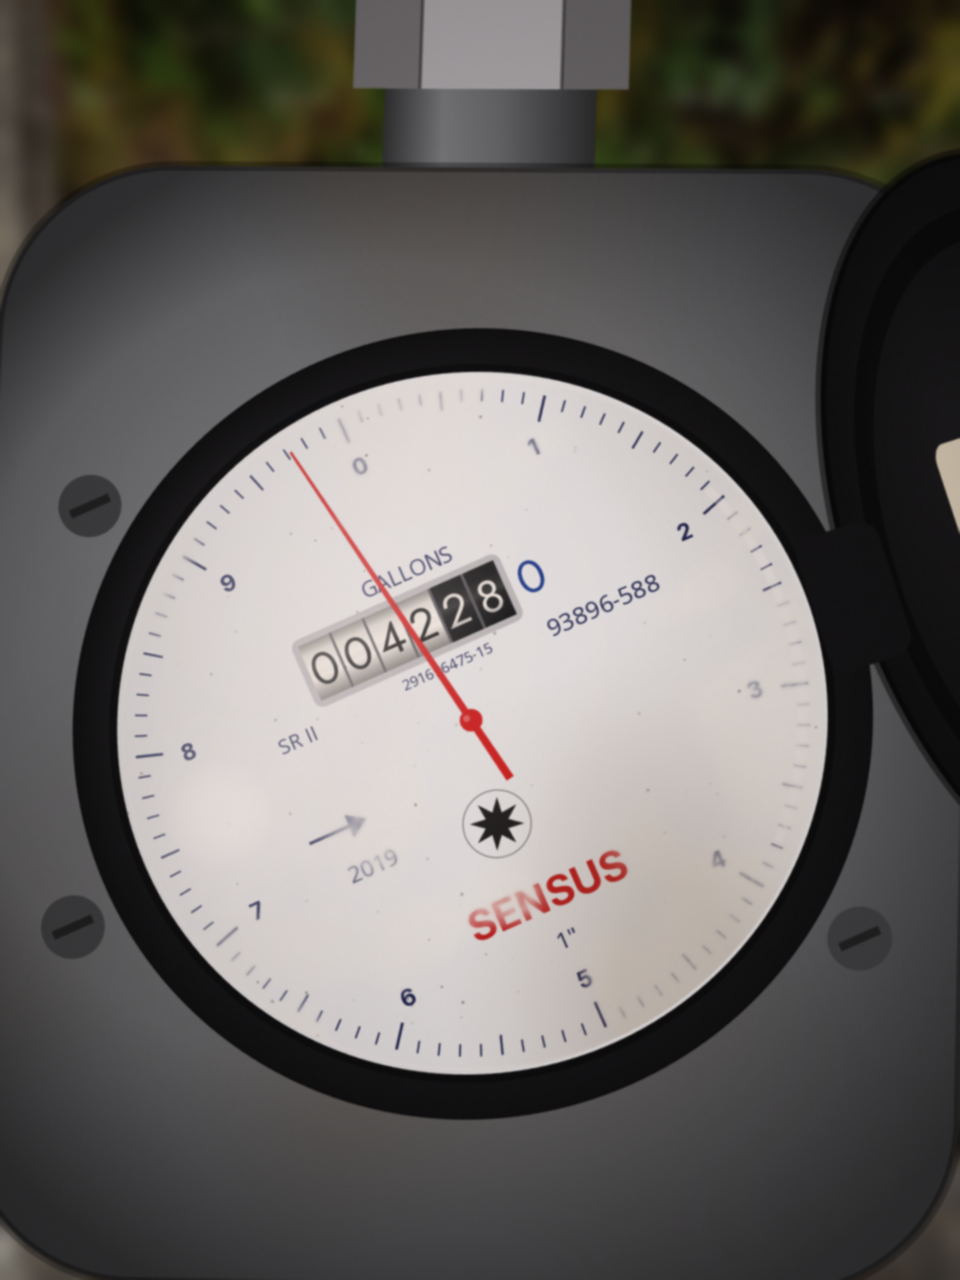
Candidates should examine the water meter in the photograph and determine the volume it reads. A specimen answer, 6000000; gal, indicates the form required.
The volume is 42279.7; gal
